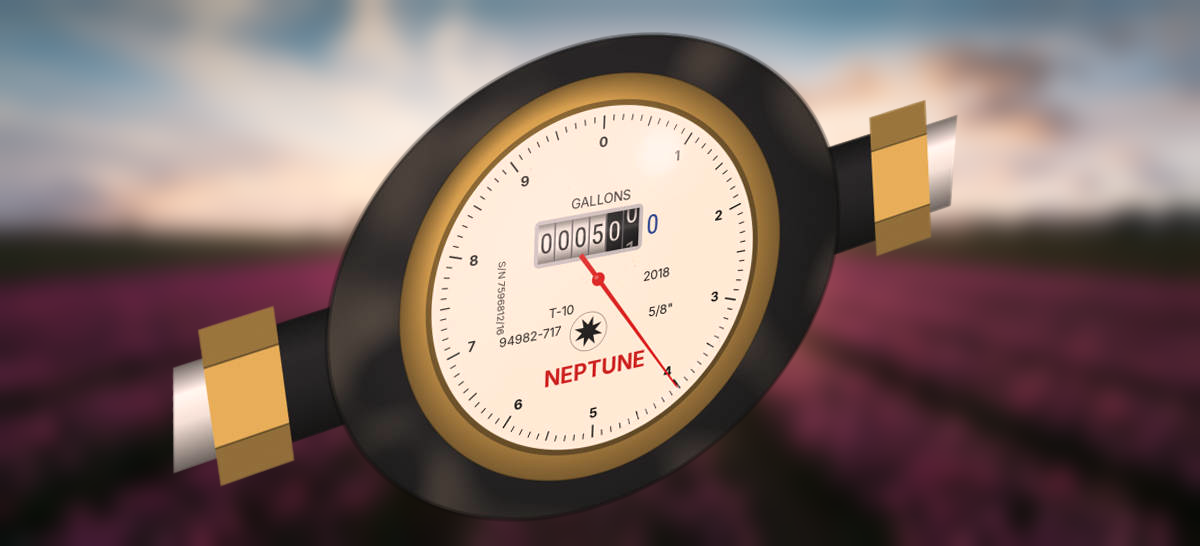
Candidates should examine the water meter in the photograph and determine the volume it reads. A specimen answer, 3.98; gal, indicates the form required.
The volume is 5004.0; gal
